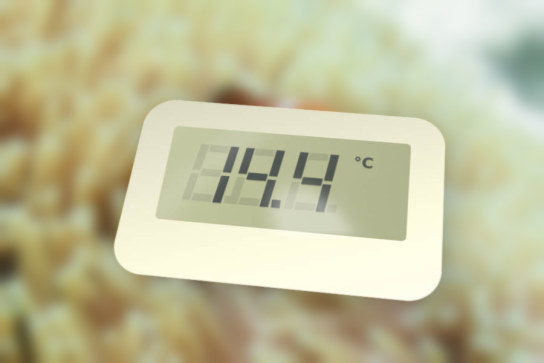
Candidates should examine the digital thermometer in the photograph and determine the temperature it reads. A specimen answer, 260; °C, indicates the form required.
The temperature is 14.4; °C
